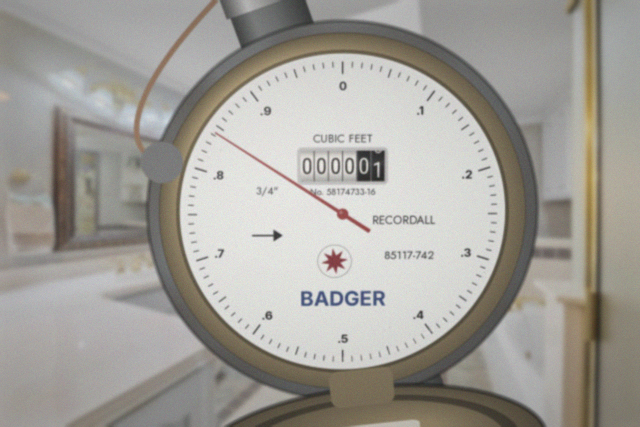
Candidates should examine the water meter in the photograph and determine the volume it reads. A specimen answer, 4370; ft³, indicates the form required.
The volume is 0.84; ft³
